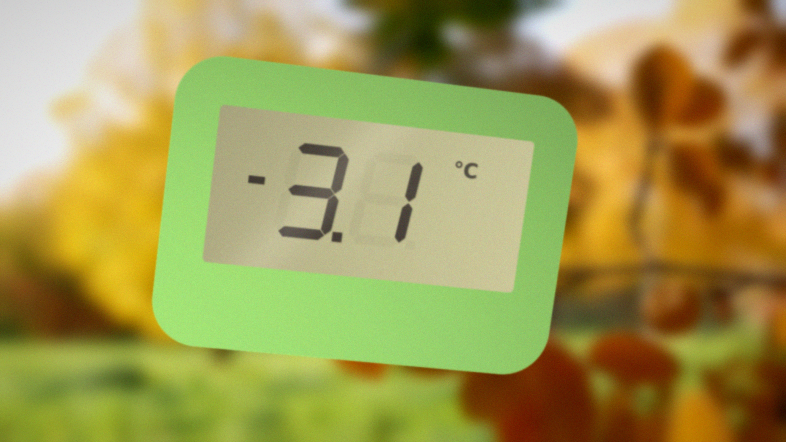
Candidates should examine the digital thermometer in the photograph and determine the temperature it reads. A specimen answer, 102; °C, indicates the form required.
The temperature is -3.1; °C
